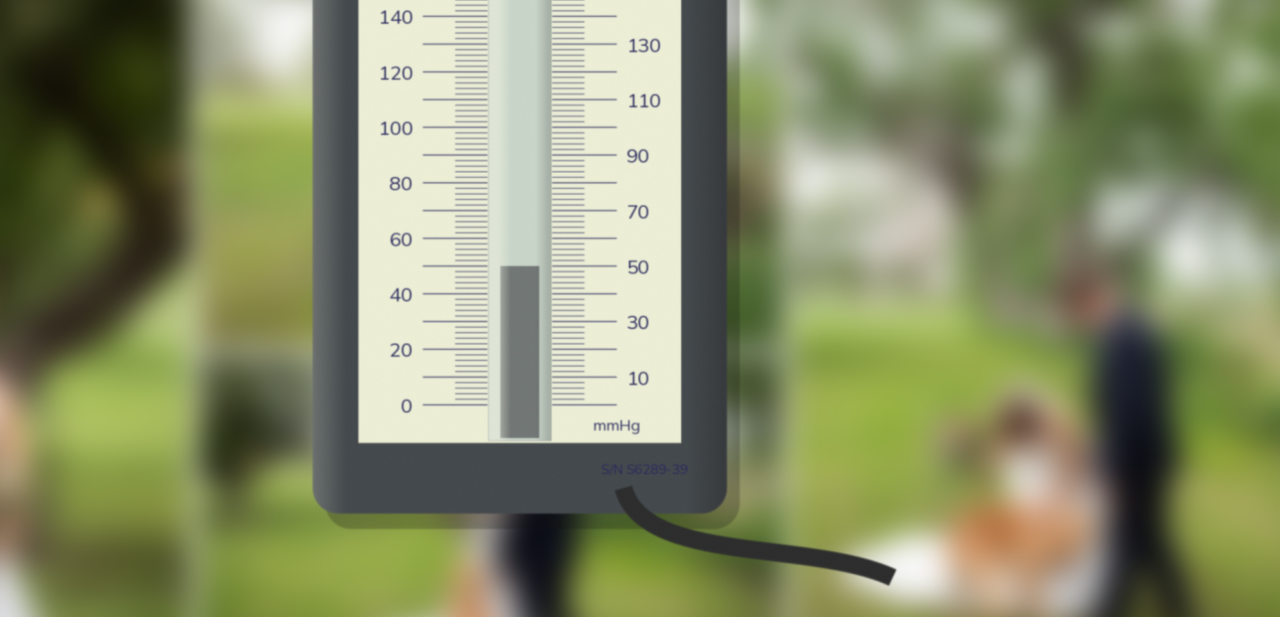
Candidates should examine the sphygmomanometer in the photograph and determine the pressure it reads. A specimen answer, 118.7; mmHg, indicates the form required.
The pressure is 50; mmHg
